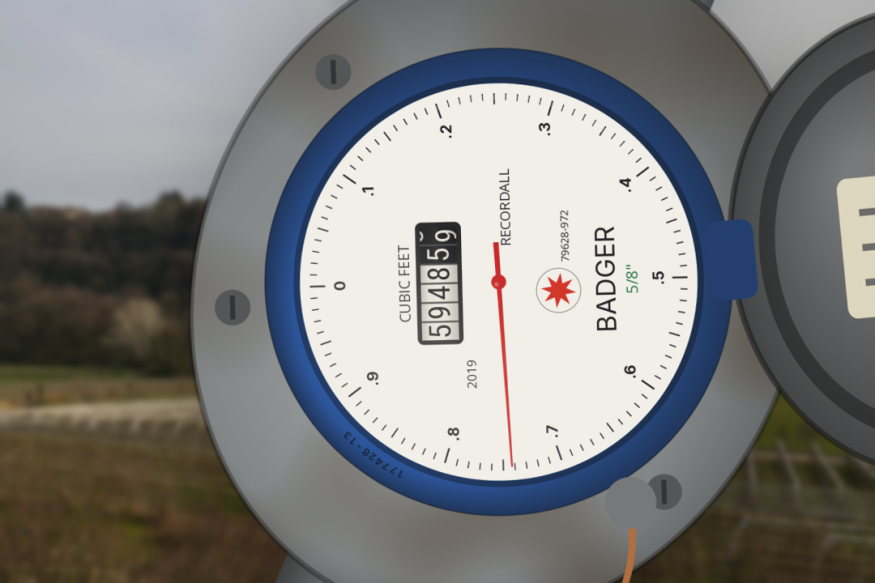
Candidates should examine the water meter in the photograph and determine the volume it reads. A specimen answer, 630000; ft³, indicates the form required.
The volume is 594858.74; ft³
